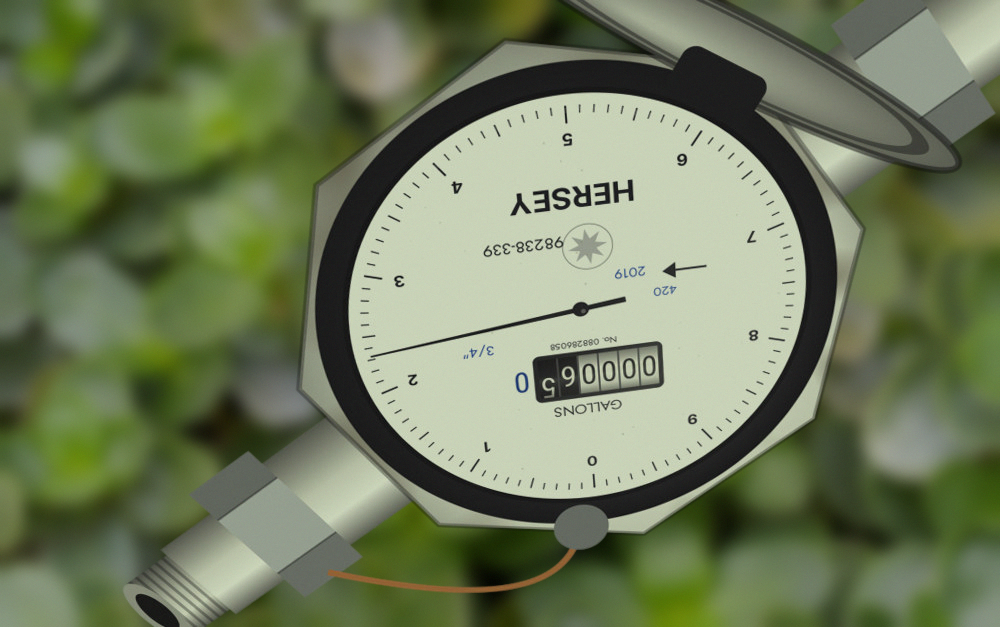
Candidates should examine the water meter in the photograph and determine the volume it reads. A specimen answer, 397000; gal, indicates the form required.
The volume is 652.3; gal
